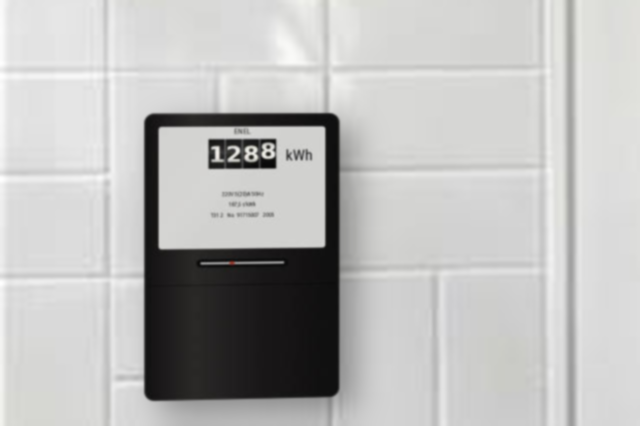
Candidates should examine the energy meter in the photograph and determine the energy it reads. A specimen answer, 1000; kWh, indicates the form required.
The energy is 1288; kWh
